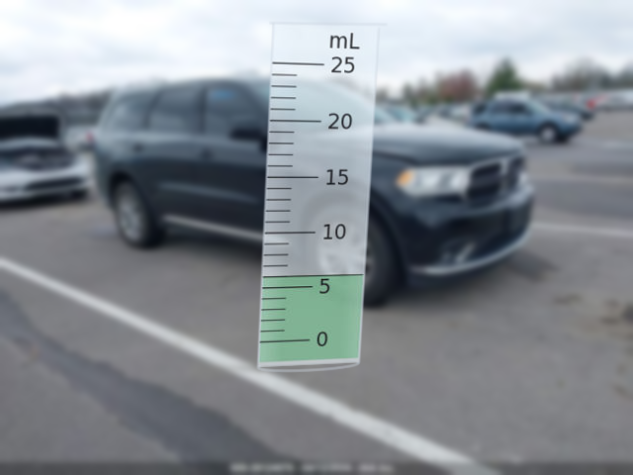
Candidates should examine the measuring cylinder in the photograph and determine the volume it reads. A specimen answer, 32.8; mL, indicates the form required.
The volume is 6; mL
